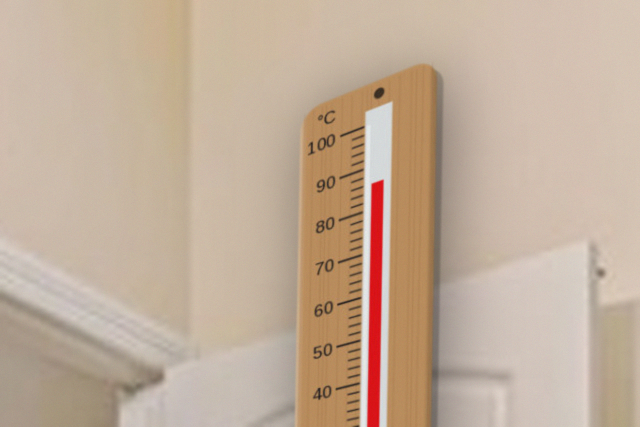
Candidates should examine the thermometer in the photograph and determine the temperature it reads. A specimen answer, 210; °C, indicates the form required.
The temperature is 86; °C
